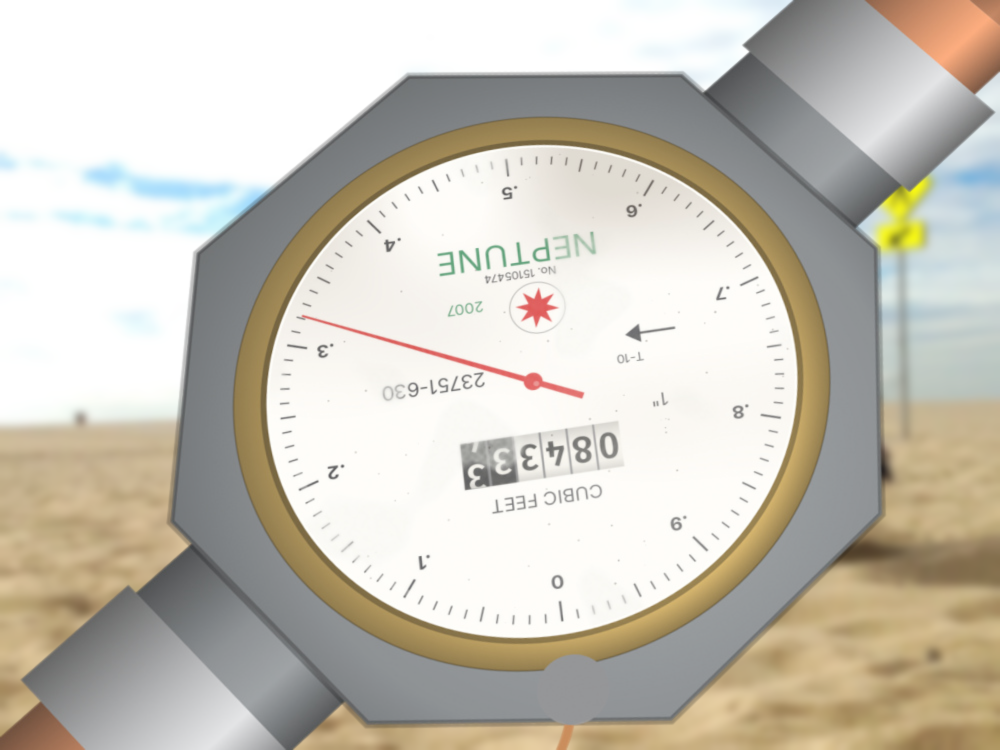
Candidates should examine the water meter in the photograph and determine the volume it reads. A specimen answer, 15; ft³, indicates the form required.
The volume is 84333.32; ft³
